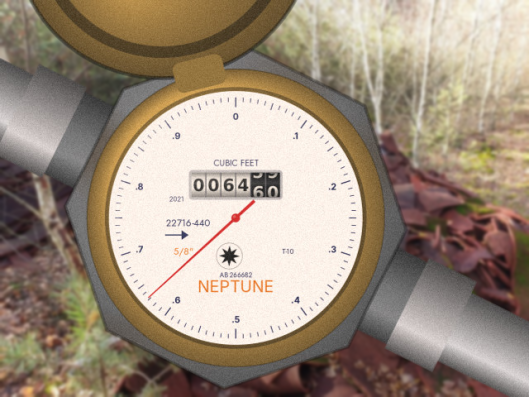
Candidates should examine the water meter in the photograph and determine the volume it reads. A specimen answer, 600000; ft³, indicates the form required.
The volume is 6459.63; ft³
